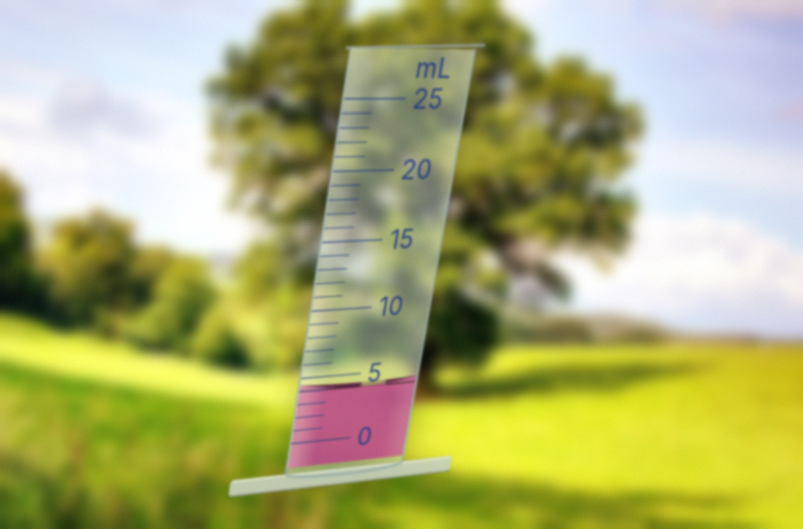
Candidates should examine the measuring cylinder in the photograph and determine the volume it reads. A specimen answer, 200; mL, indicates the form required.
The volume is 4; mL
